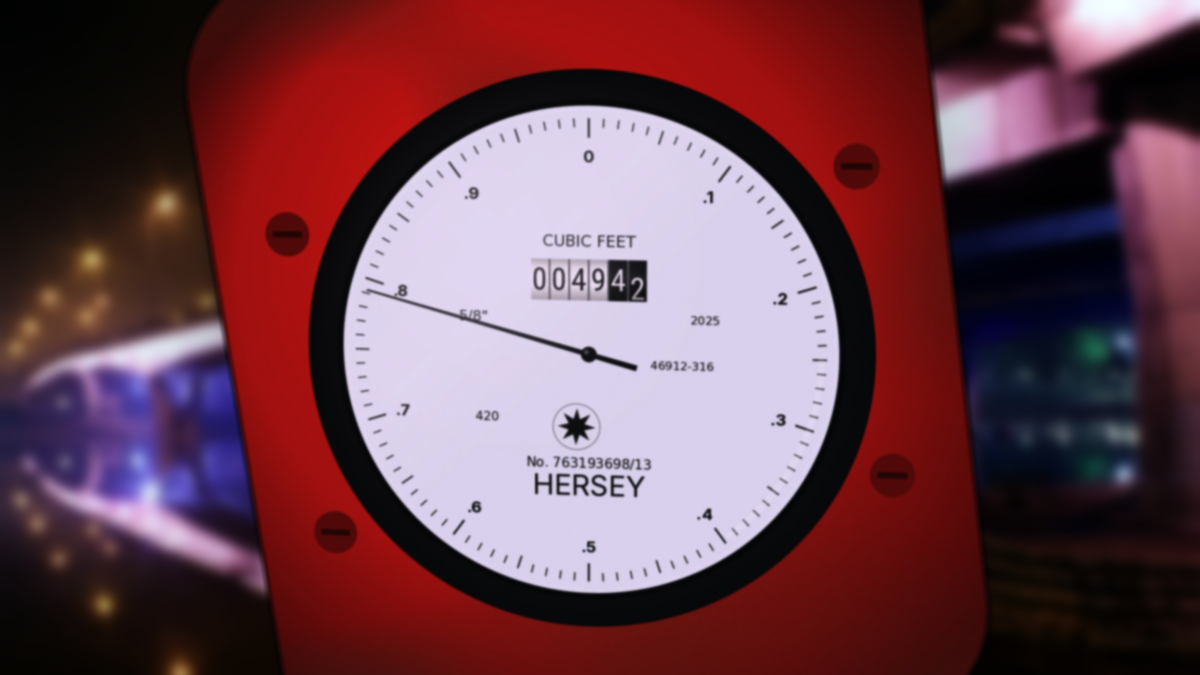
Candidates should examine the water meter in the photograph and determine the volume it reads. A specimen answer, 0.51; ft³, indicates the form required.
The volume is 4941.79; ft³
